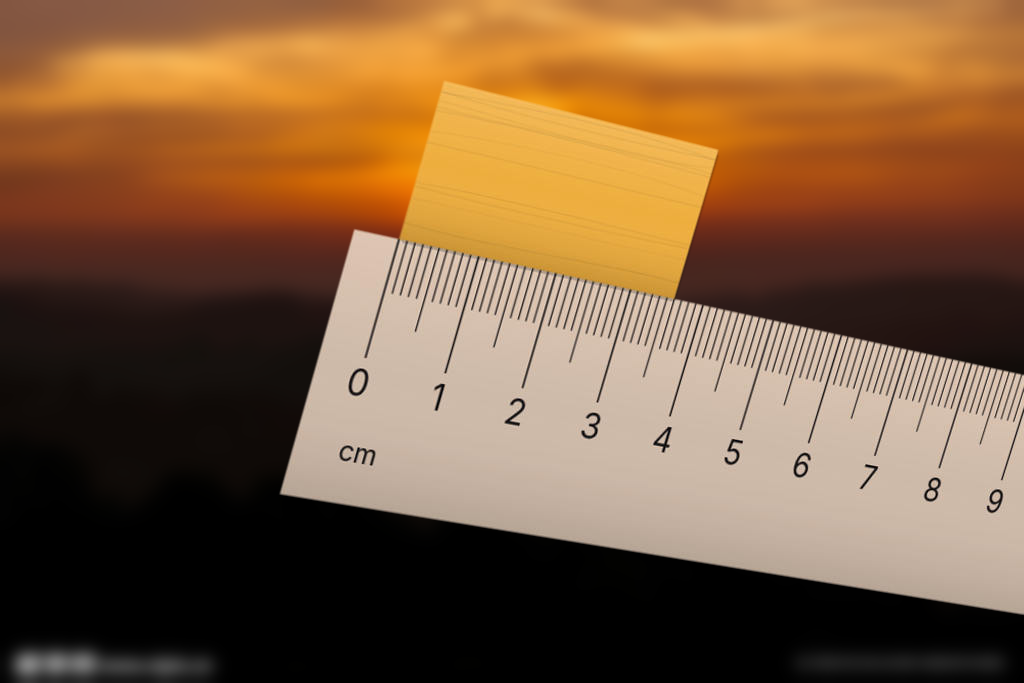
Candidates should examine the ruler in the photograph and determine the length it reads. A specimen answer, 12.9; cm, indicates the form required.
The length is 3.6; cm
